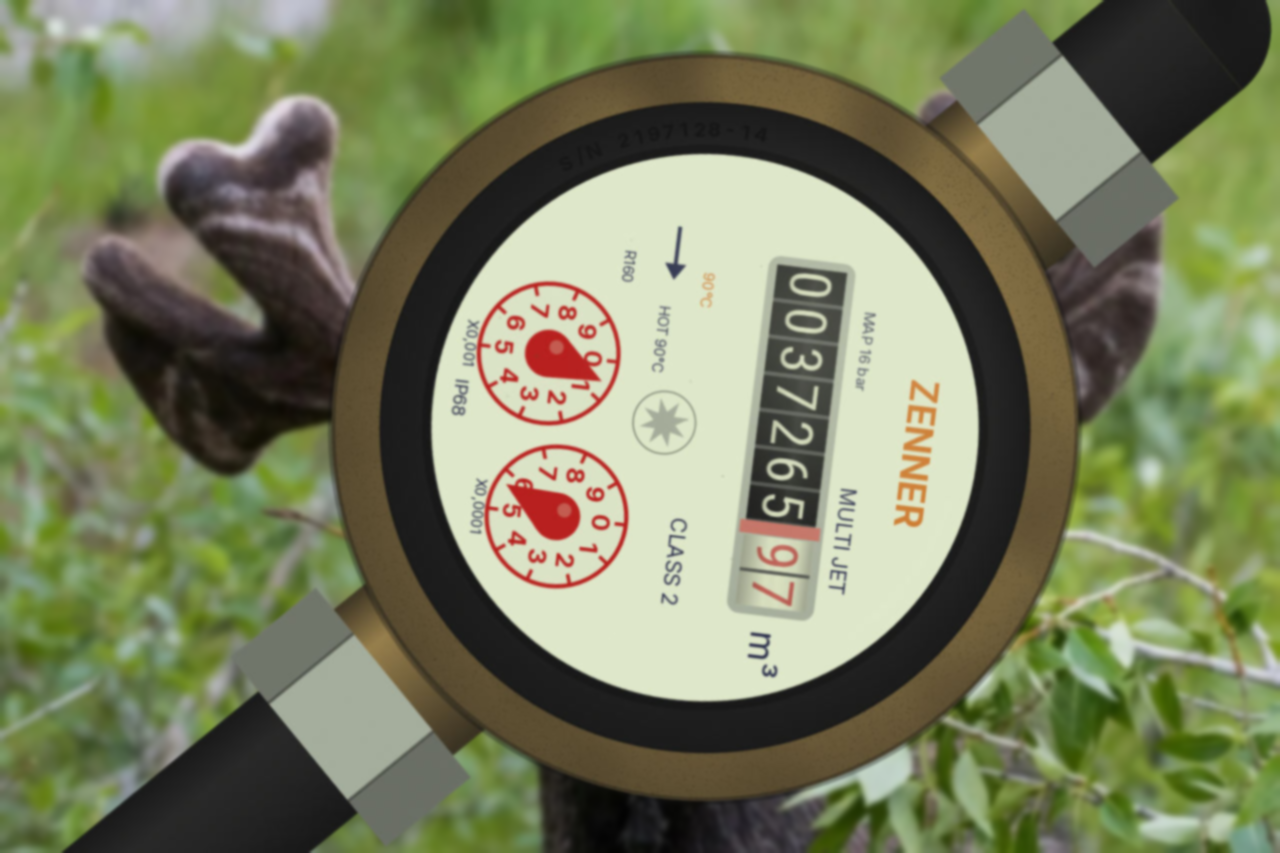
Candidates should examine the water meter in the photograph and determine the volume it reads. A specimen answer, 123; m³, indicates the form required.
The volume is 37265.9705; m³
